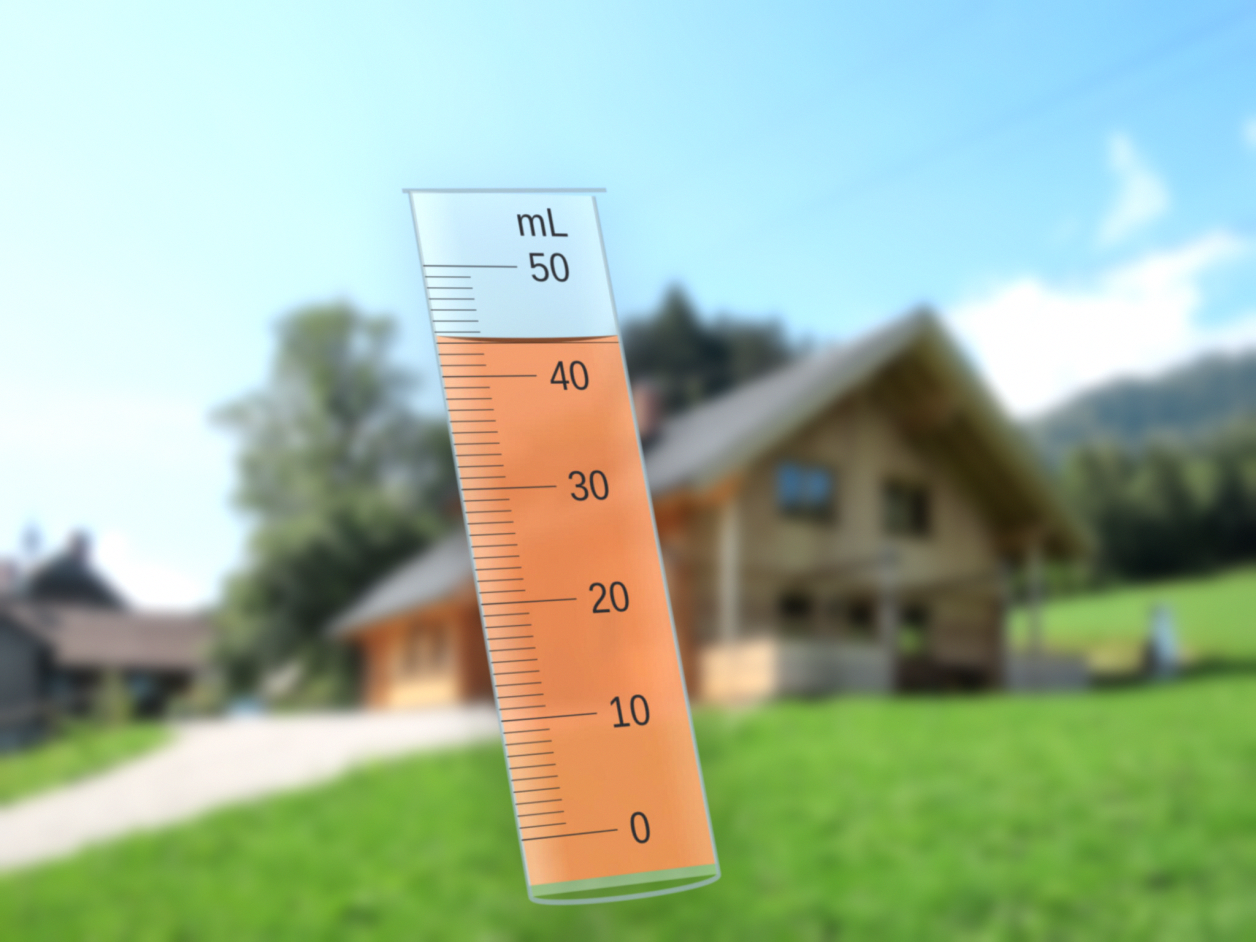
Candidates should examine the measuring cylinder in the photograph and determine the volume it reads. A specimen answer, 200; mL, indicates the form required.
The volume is 43; mL
